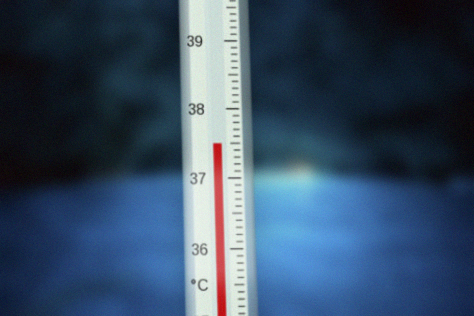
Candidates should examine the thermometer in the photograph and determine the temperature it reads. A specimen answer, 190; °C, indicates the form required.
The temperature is 37.5; °C
